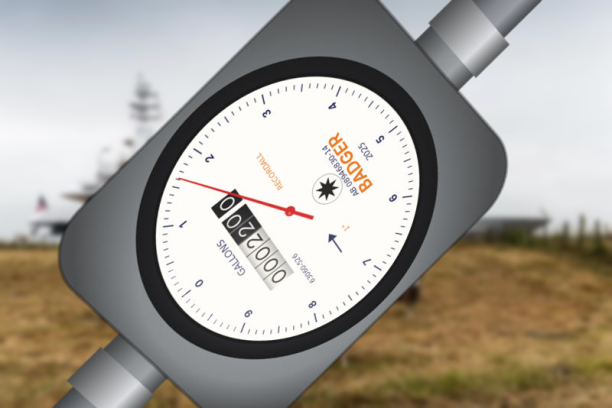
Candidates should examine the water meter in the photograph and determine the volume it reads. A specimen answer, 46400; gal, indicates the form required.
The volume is 2201.6; gal
